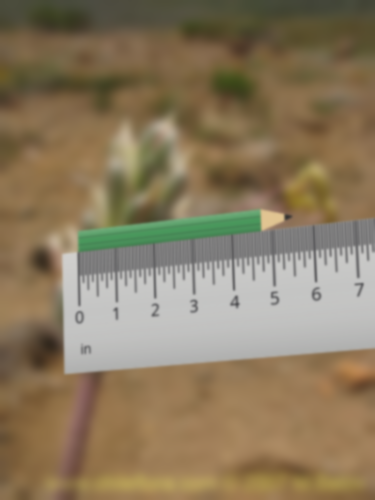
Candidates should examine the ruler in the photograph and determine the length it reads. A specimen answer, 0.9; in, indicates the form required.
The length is 5.5; in
